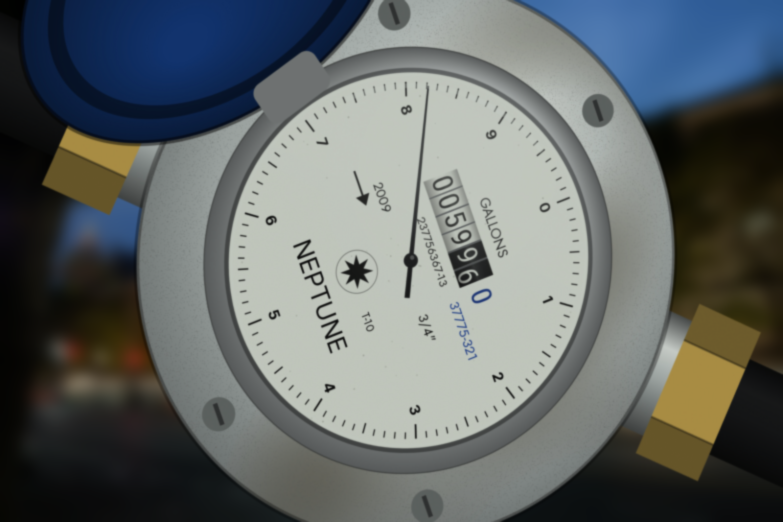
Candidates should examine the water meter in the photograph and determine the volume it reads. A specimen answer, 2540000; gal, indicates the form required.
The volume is 59958.2; gal
